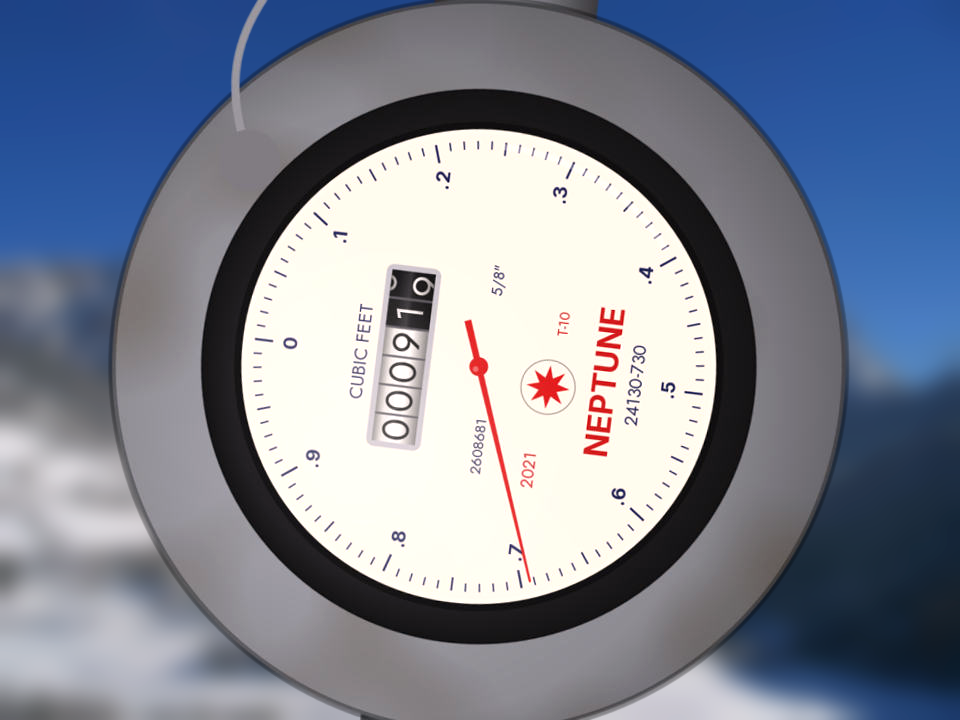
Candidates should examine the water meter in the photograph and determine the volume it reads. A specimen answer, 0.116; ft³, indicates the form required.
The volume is 918.69; ft³
